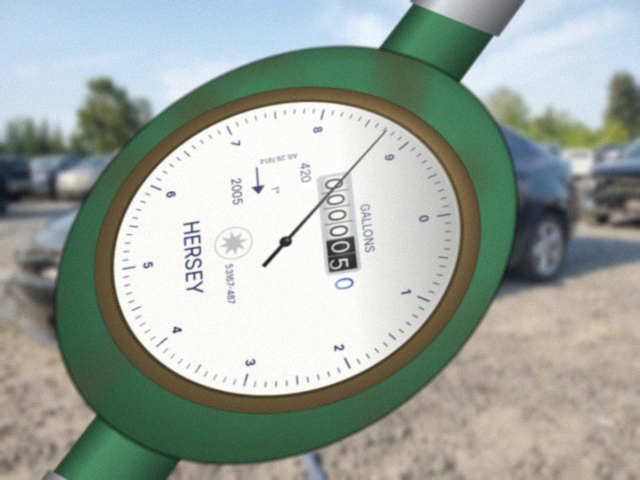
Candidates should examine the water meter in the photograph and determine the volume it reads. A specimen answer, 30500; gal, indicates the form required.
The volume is 48.7; gal
